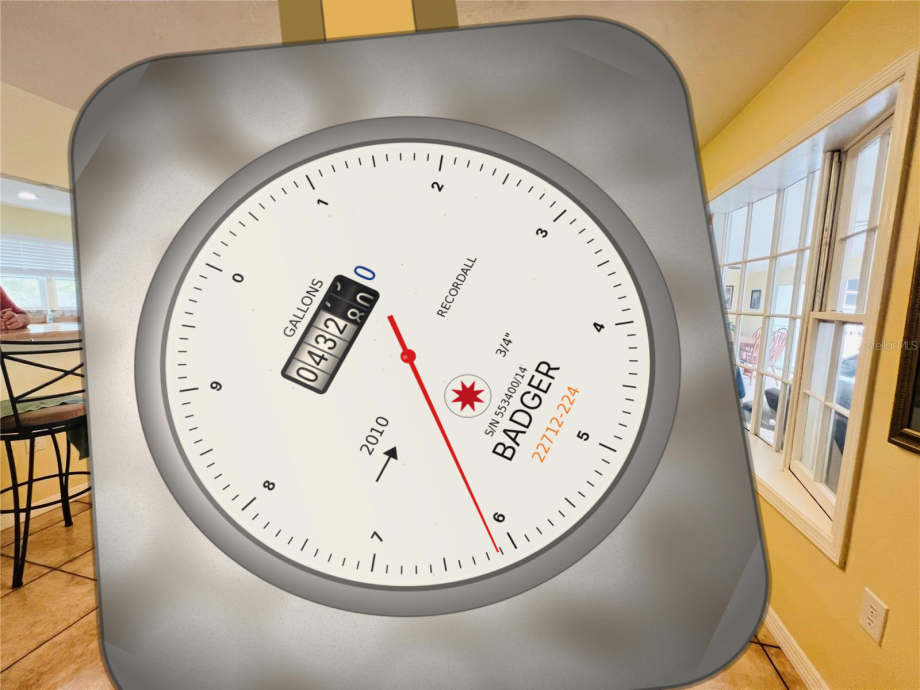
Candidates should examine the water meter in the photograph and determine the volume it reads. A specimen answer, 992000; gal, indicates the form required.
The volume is 432796.1; gal
